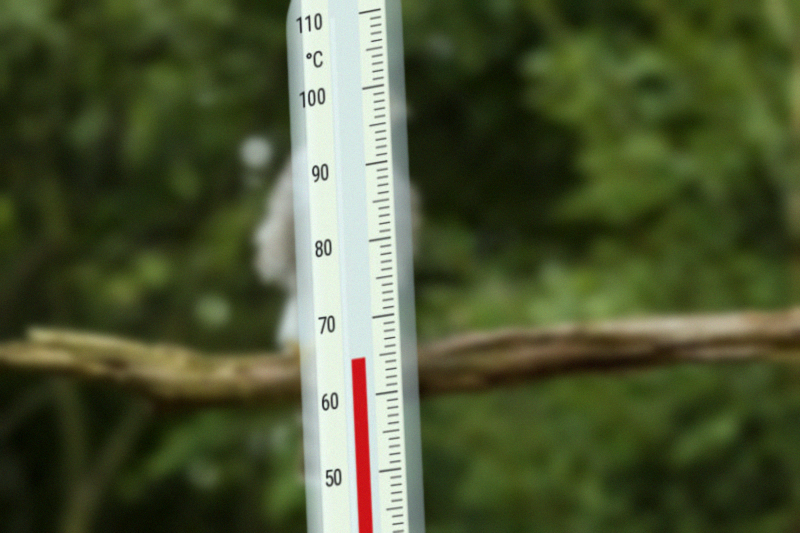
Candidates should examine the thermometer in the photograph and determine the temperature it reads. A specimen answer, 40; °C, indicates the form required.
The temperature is 65; °C
